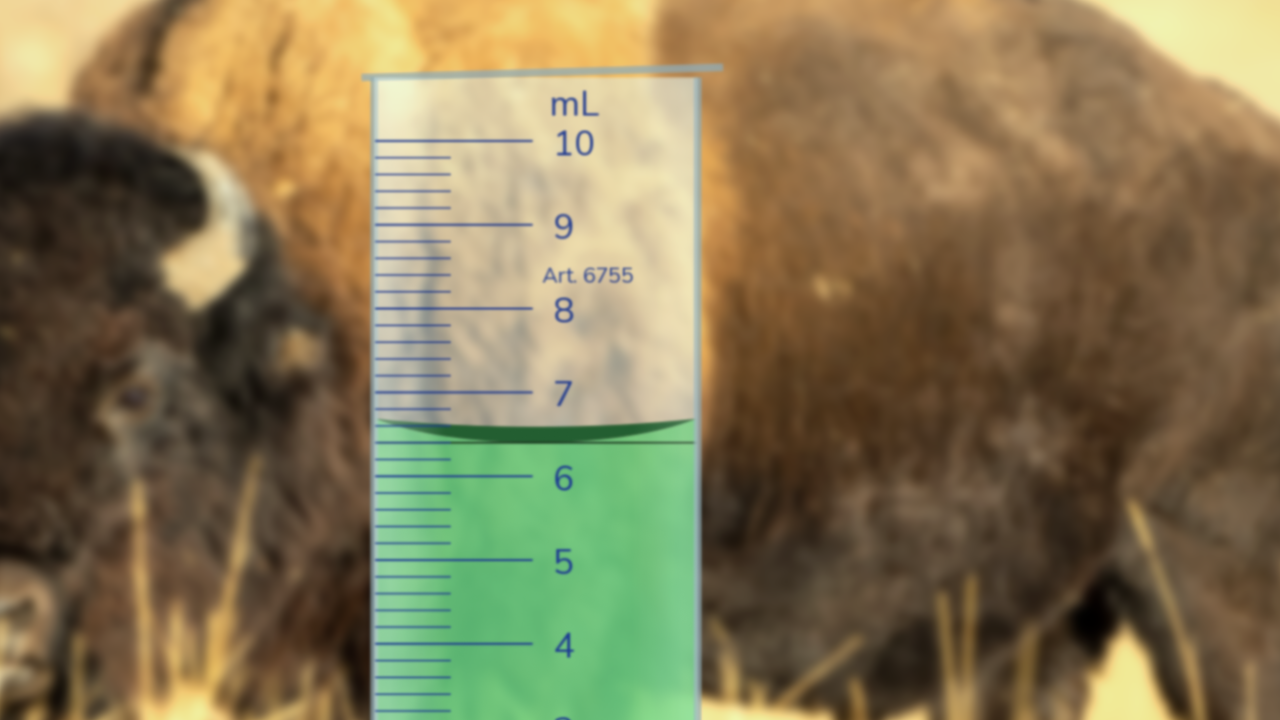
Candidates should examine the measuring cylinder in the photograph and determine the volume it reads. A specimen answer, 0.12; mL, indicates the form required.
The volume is 6.4; mL
